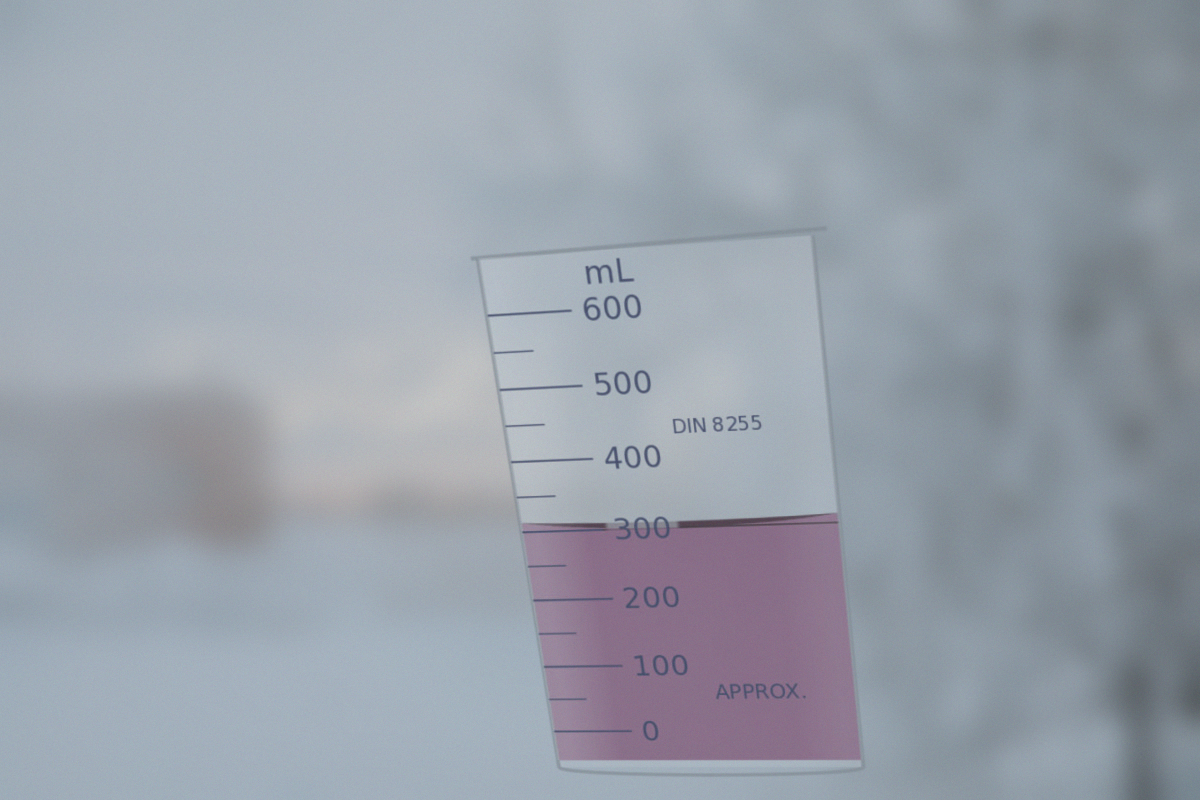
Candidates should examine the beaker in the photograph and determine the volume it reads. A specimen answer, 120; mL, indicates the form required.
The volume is 300; mL
